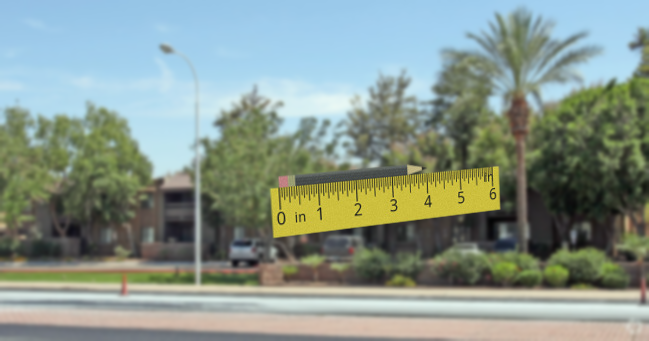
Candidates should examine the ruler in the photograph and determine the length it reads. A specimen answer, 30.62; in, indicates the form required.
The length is 4; in
